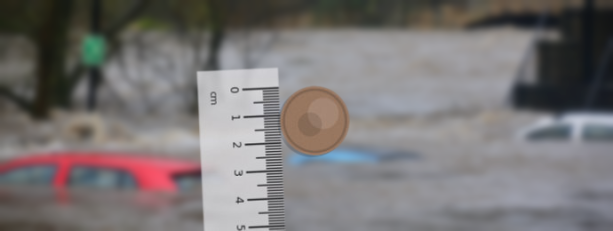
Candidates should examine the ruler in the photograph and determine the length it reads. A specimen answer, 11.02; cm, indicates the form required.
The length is 2.5; cm
